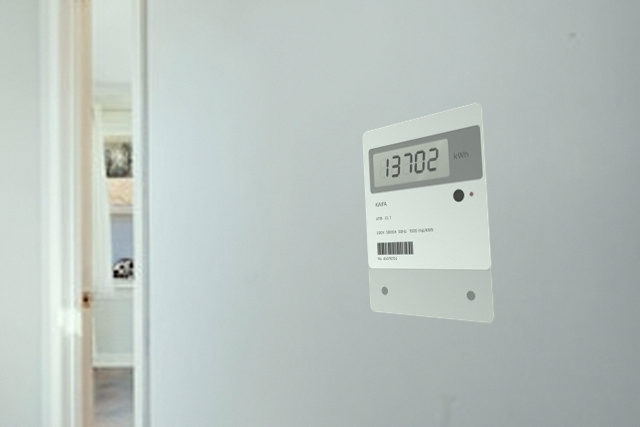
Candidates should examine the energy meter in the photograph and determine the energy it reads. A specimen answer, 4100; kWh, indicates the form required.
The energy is 13702; kWh
